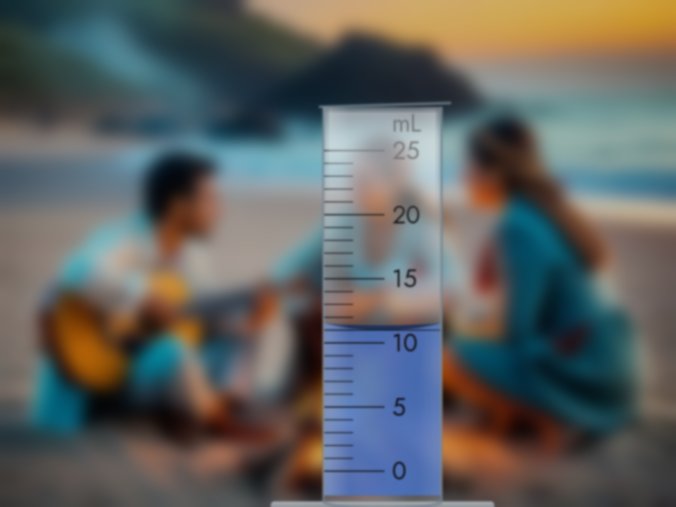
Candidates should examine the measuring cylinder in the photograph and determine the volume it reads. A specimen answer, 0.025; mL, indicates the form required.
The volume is 11; mL
